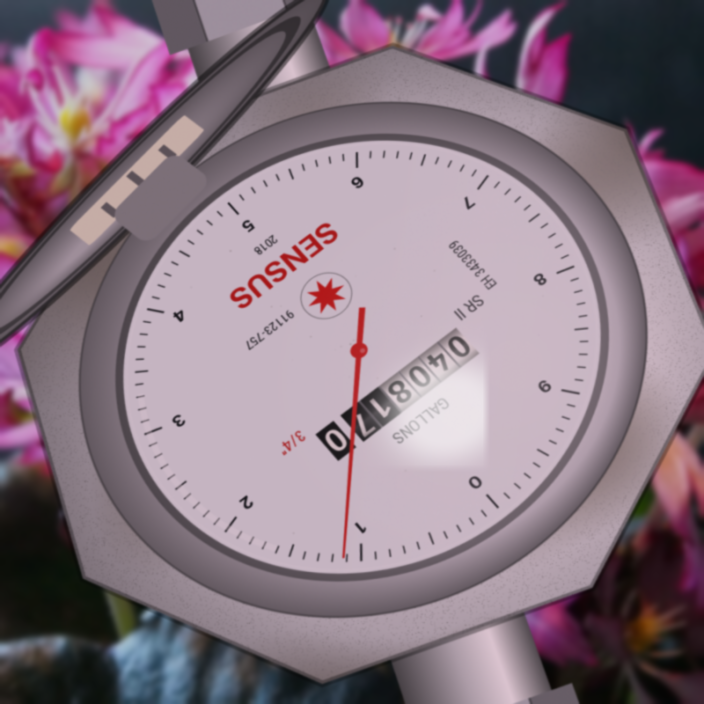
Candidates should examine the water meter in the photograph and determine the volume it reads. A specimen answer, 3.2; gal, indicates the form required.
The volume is 408171.1; gal
